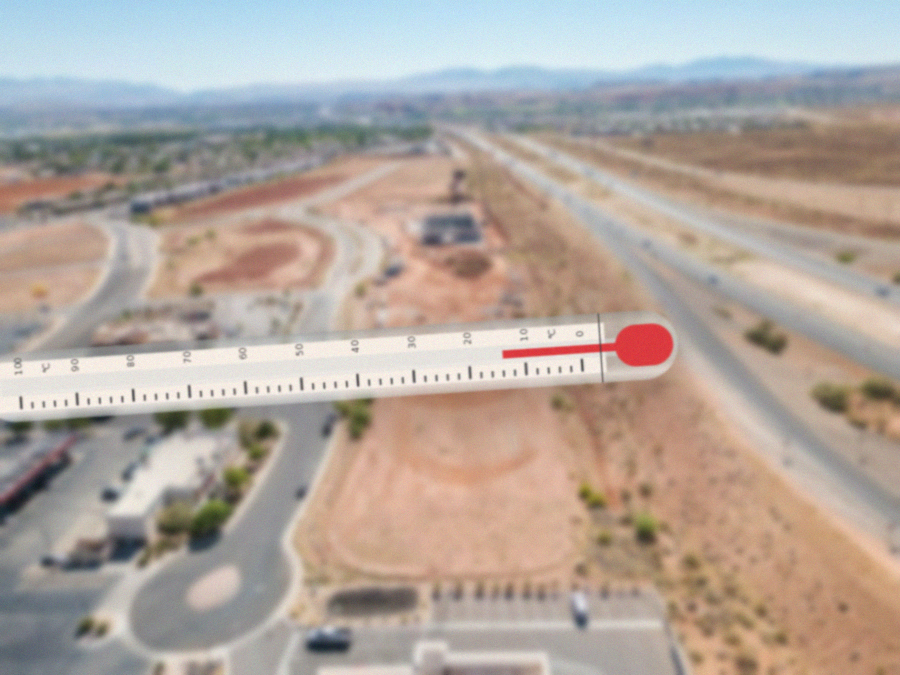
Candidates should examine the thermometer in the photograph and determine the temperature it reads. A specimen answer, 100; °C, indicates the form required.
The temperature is 14; °C
